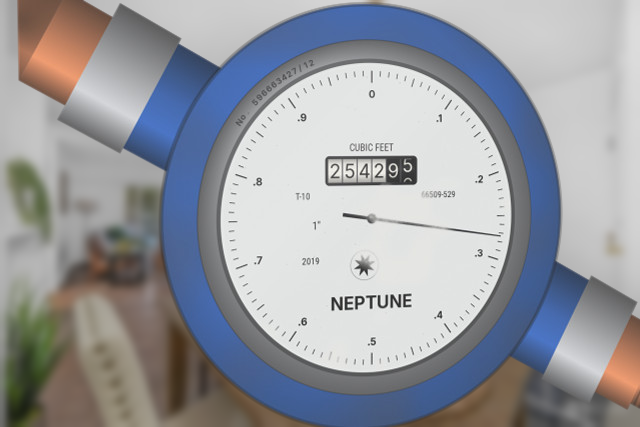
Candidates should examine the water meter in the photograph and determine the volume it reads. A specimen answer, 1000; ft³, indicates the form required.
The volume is 254295.27; ft³
